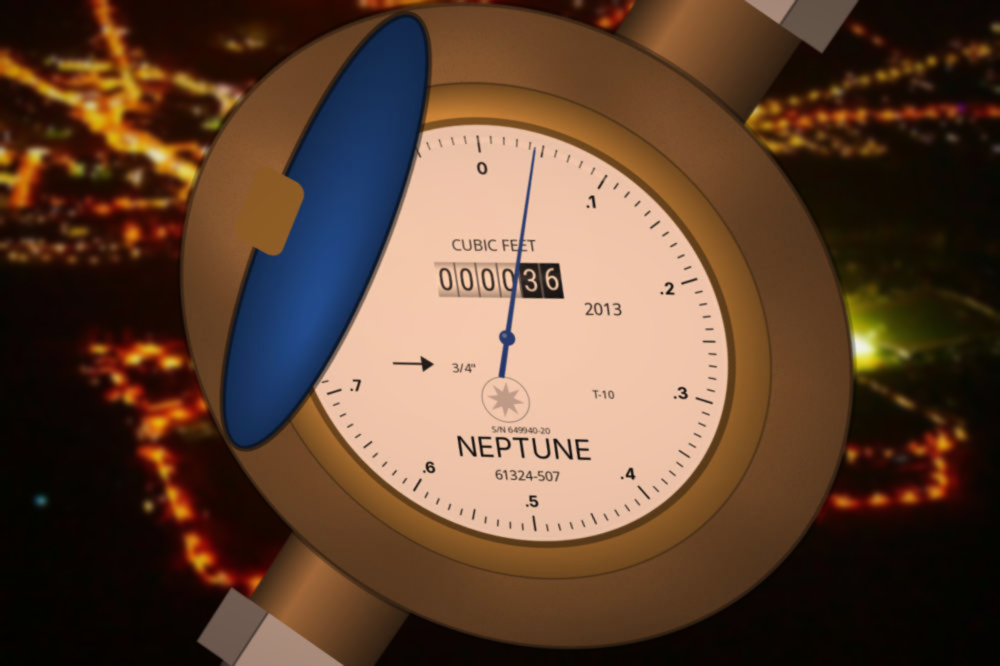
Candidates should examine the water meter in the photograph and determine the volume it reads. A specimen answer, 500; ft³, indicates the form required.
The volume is 36.04; ft³
